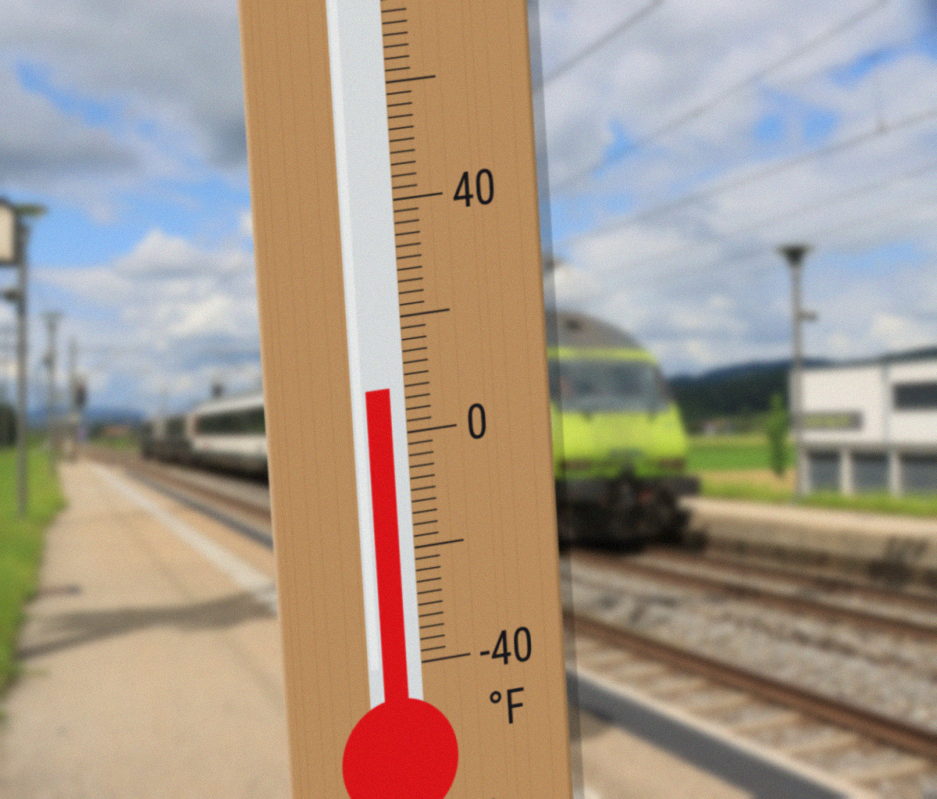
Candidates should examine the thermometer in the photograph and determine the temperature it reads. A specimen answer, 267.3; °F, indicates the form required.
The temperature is 8; °F
